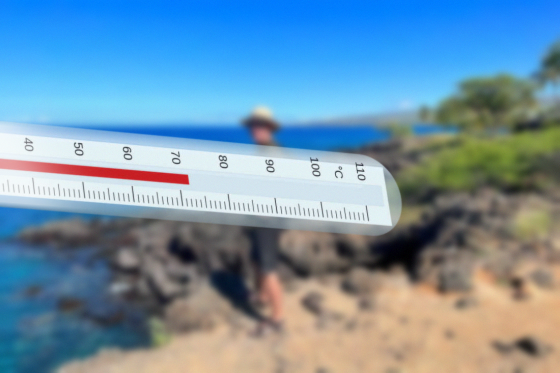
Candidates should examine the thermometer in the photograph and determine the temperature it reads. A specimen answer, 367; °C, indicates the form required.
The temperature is 72; °C
